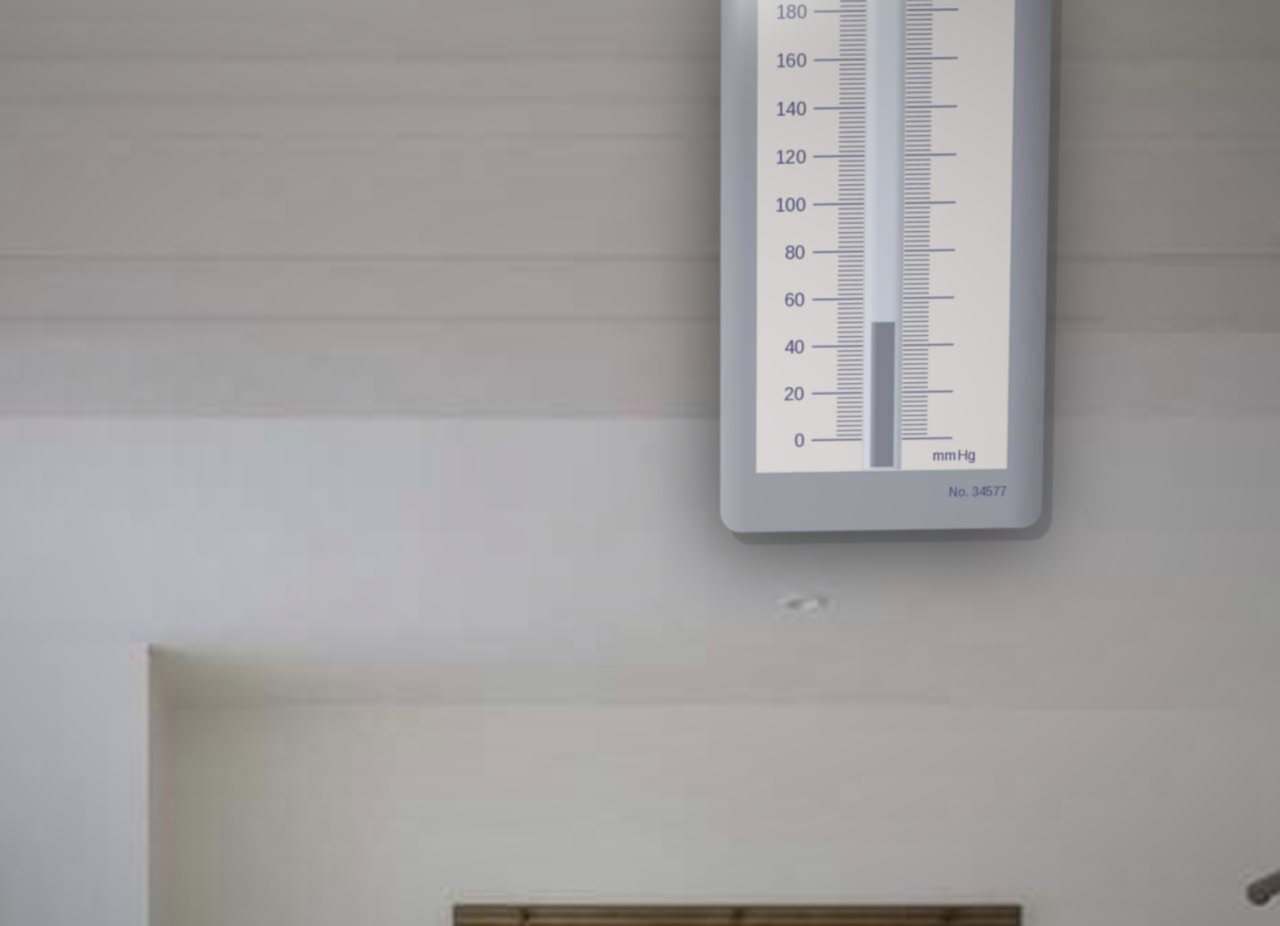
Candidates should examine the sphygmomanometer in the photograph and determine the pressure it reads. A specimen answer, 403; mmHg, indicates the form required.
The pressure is 50; mmHg
